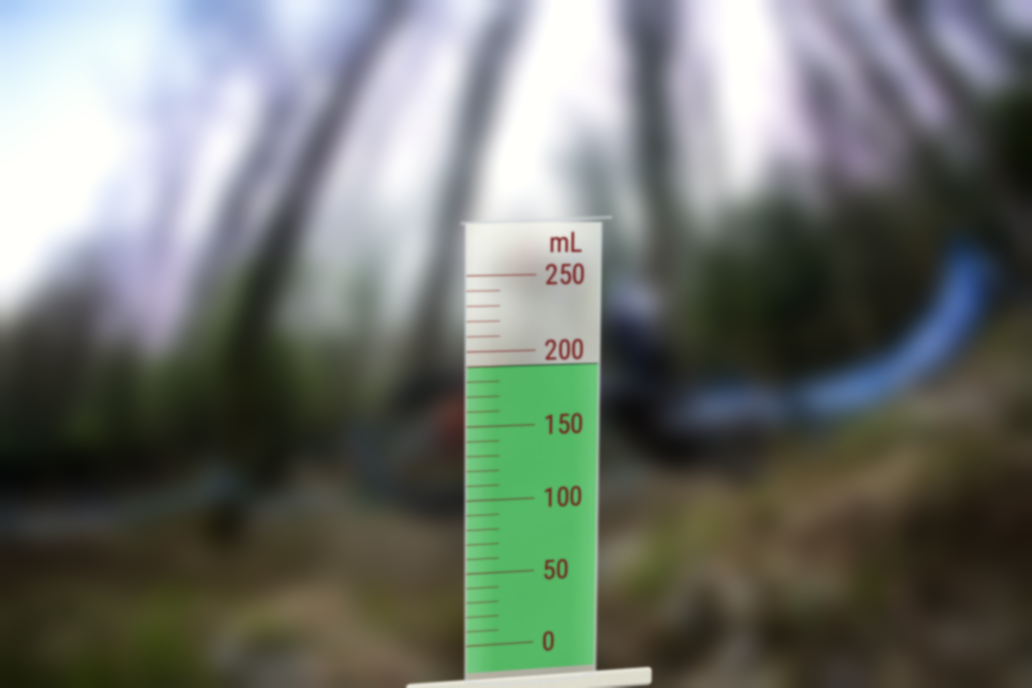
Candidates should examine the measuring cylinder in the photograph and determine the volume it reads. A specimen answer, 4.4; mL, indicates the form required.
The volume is 190; mL
